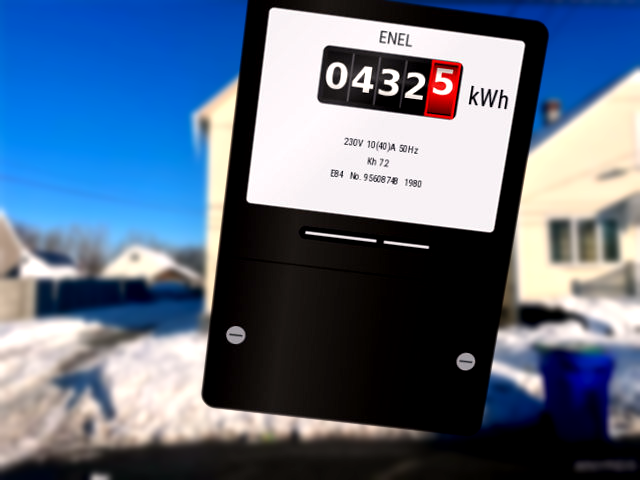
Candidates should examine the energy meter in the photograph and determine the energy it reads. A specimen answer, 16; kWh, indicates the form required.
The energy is 432.5; kWh
